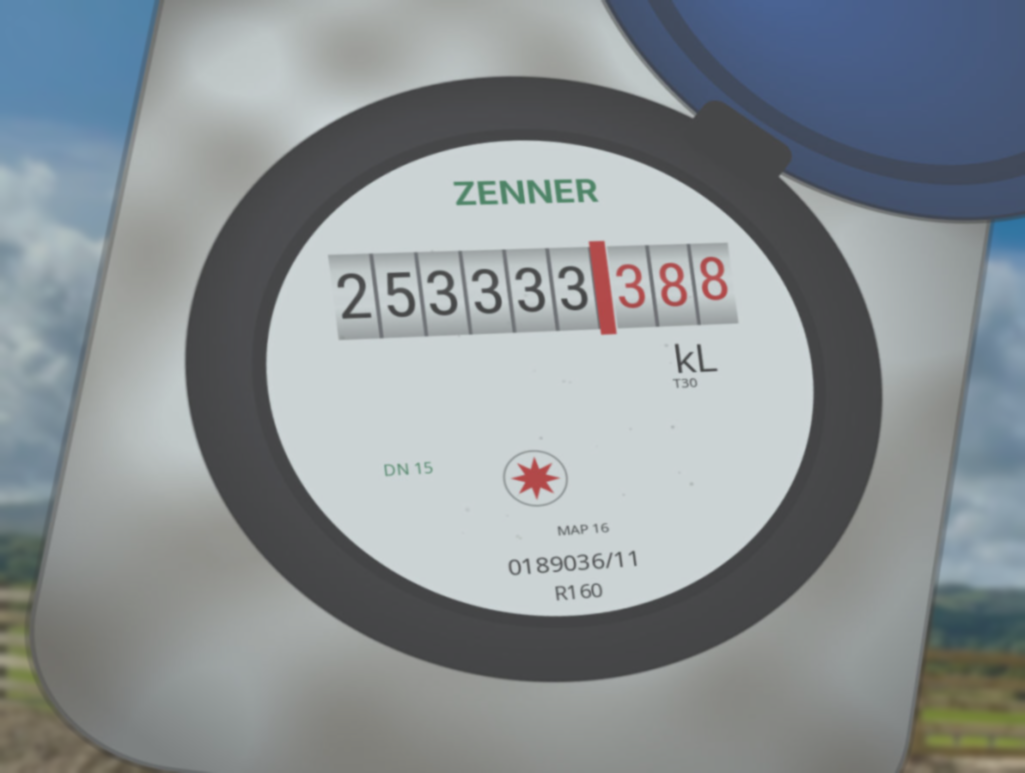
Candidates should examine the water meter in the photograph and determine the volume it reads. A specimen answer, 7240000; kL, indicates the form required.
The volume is 253333.388; kL
